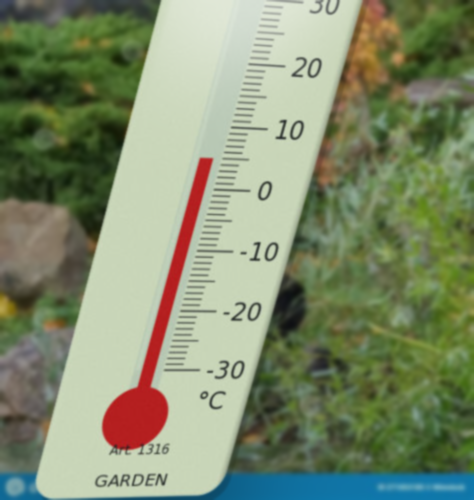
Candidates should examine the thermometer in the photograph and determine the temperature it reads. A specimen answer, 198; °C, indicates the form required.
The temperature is 5; °C
